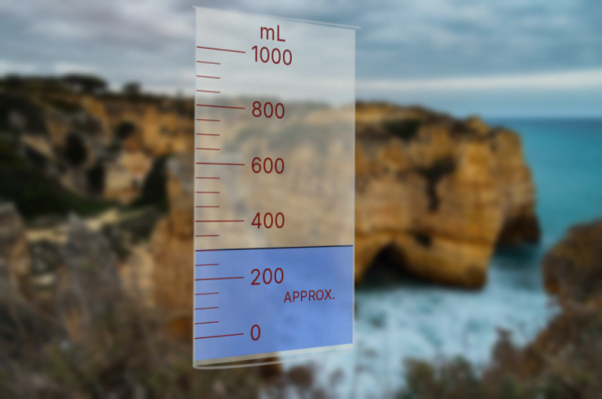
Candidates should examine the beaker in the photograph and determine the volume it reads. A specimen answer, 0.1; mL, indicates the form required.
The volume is 300; mL
